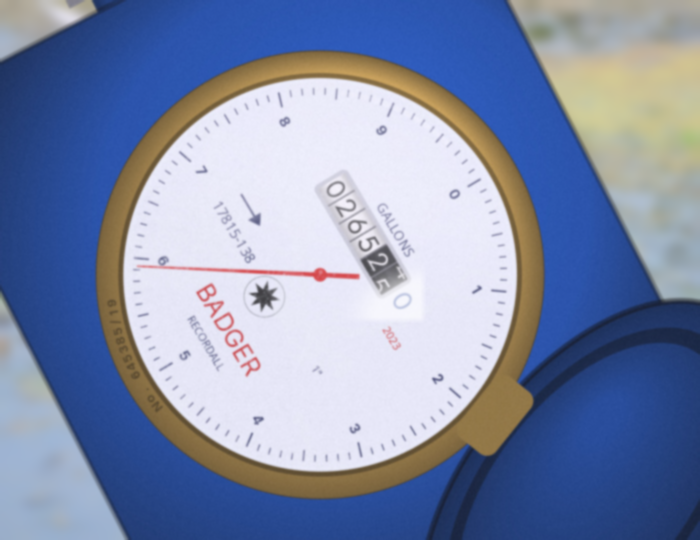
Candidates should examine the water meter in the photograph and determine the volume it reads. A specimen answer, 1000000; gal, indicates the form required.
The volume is 265245.9; gal
